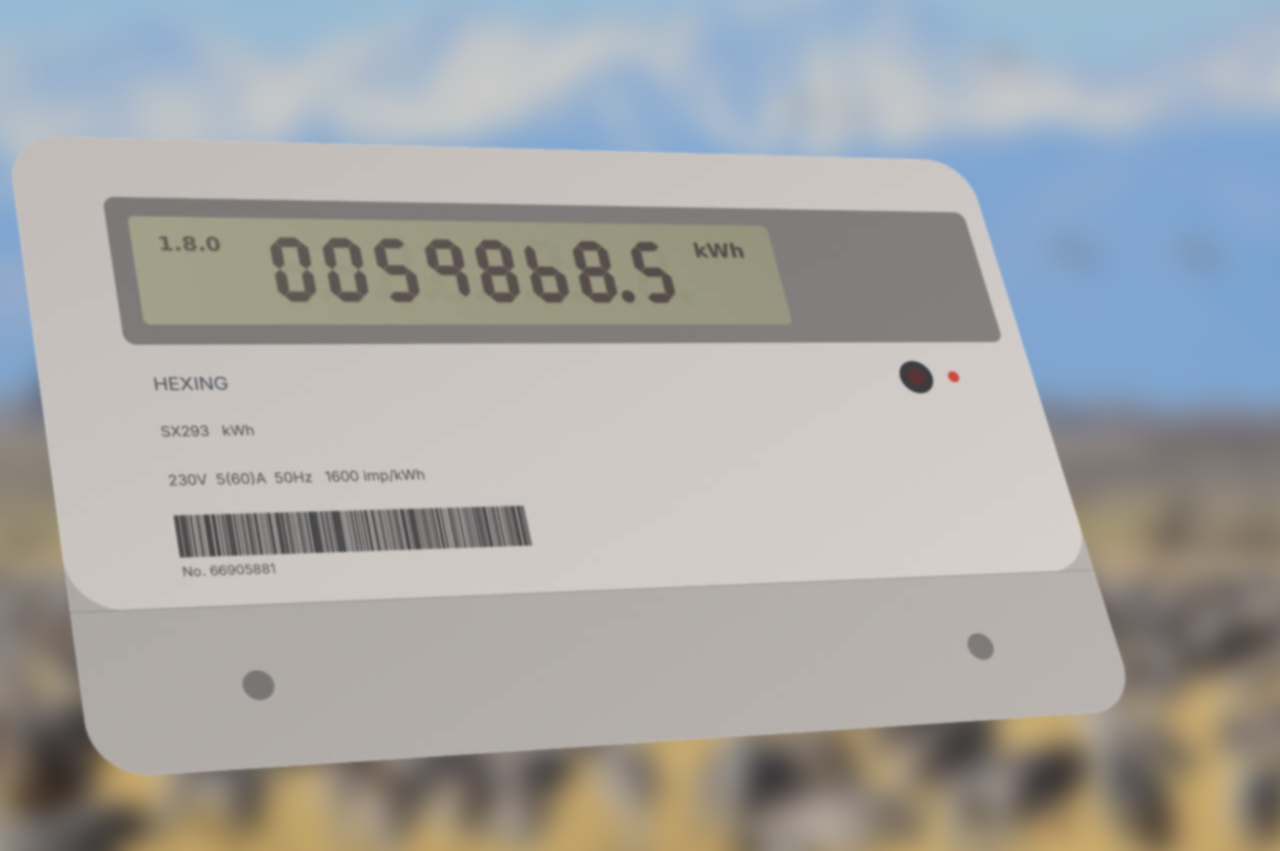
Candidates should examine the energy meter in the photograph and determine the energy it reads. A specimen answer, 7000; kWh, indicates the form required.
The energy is 59868.5; kWh
